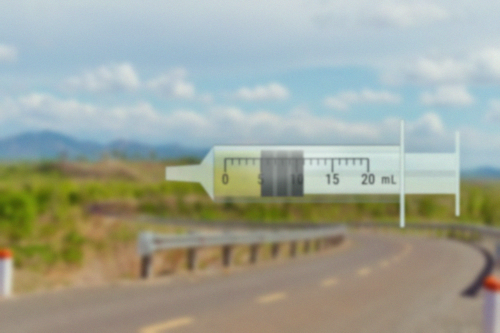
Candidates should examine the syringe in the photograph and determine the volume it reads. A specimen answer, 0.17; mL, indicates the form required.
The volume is 5; mL
